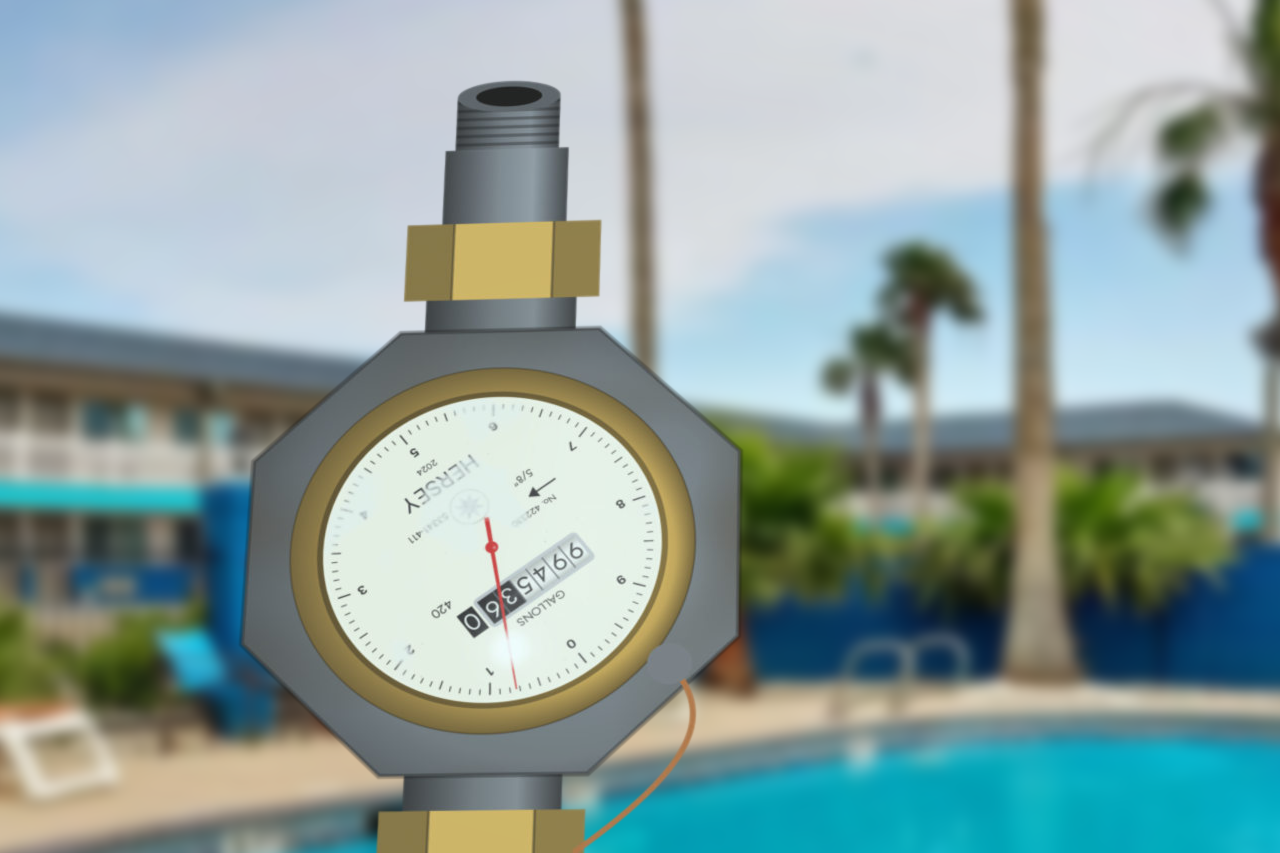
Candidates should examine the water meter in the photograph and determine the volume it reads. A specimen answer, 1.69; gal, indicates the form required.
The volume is 9945360.7; gal
